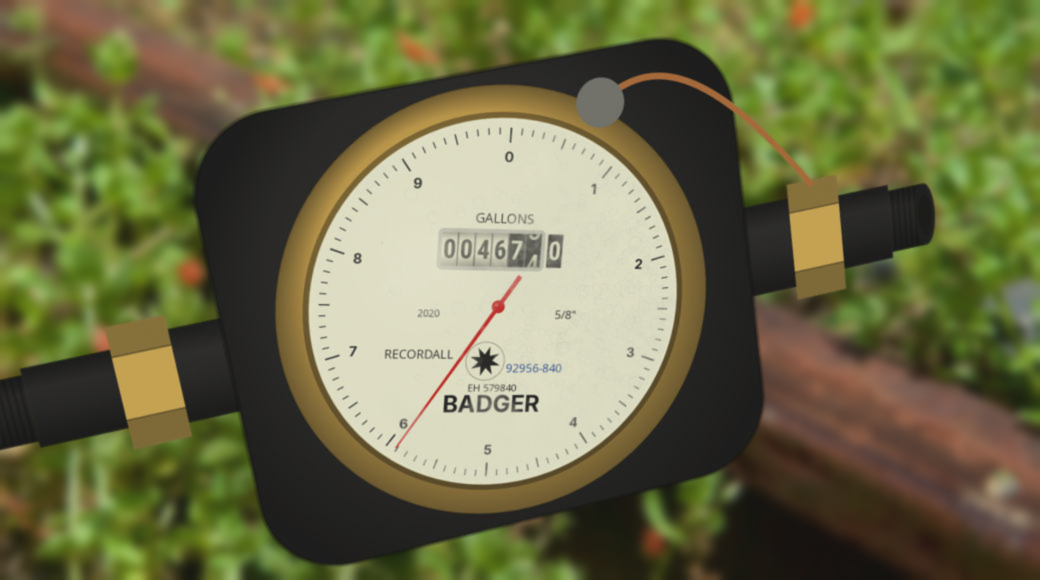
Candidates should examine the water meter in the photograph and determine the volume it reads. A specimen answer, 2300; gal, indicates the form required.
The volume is 46735.9; gal
